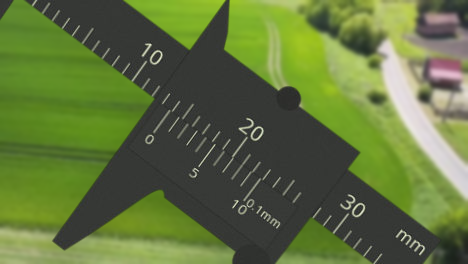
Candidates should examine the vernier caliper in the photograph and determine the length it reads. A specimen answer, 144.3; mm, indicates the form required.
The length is 13.8; mm
